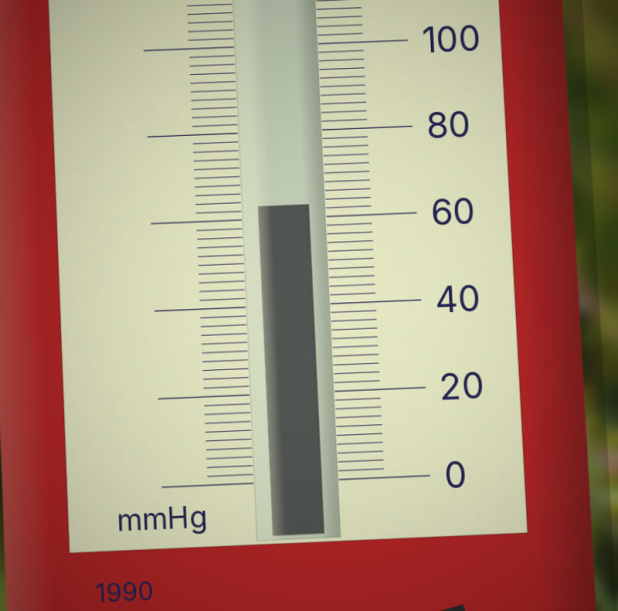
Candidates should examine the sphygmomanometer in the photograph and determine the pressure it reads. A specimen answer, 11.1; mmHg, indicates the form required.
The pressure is 63; mmHg
